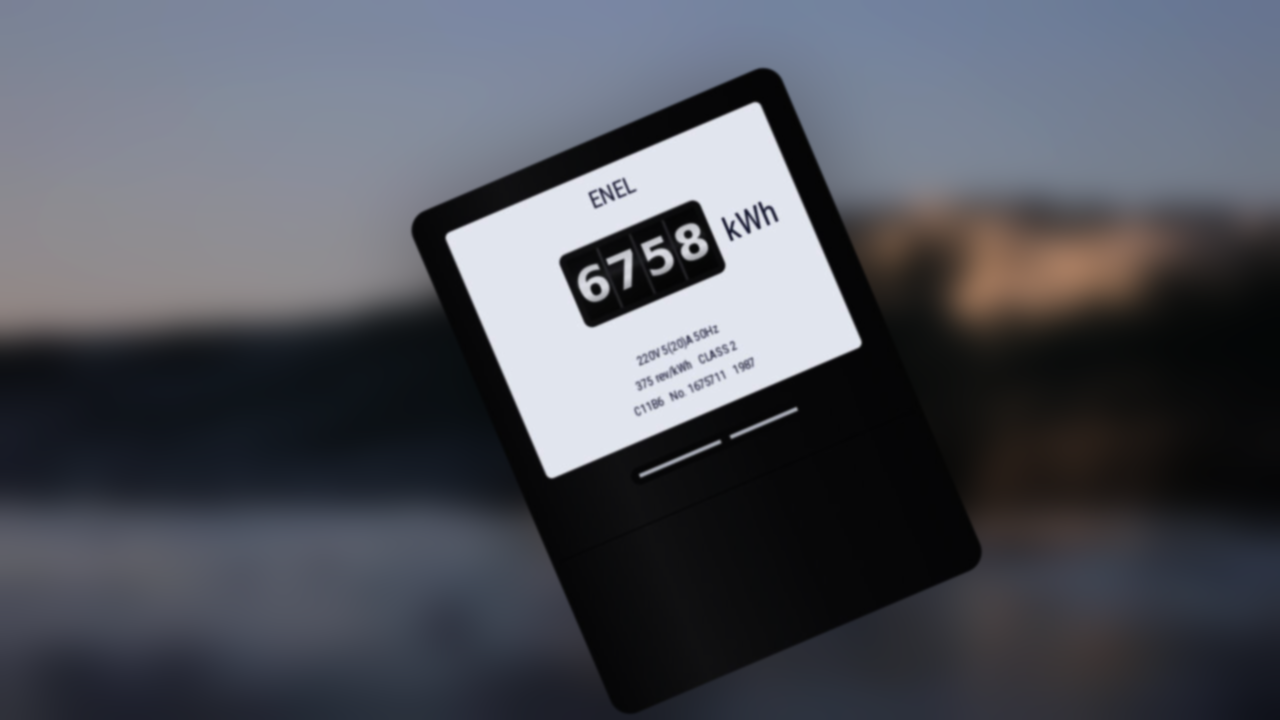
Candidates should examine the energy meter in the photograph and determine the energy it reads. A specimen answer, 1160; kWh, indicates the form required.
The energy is 6758; kWh
